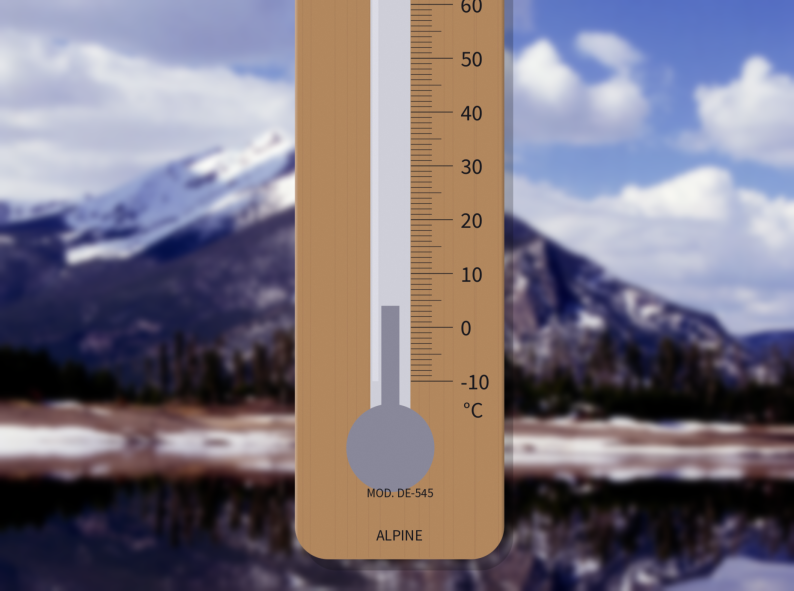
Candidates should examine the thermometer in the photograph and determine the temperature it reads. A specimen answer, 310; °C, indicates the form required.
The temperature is 4; °C
